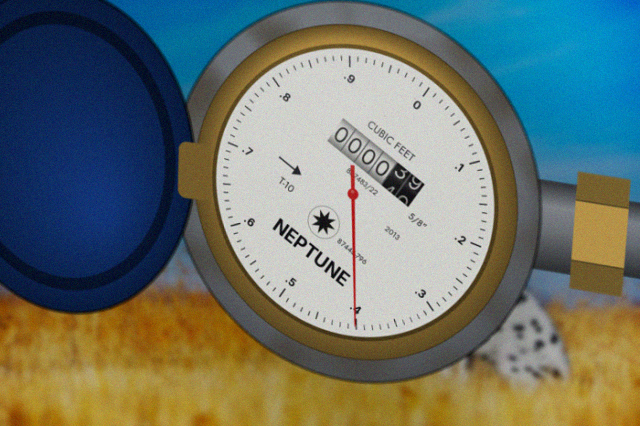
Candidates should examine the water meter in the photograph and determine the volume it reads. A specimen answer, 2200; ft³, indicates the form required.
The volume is 39.40; ft³
